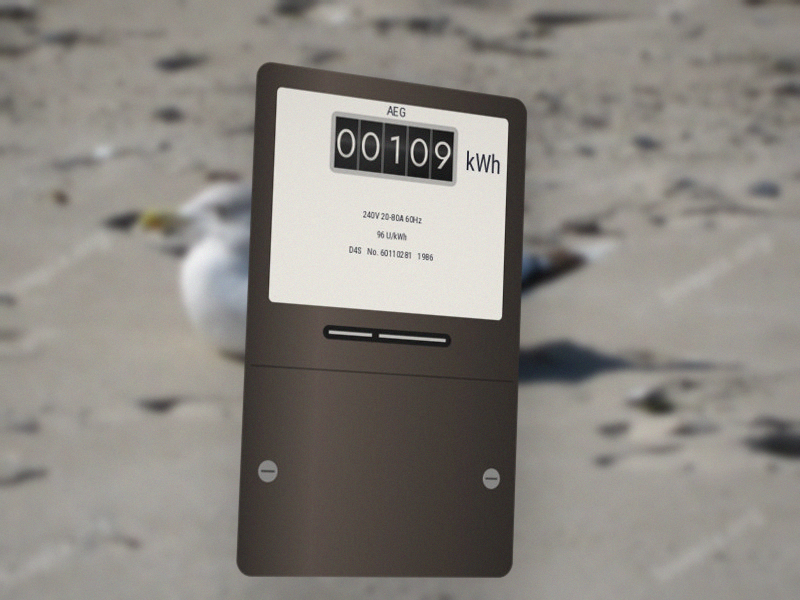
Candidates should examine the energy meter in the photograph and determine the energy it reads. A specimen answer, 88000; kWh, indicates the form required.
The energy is 109; kWh
